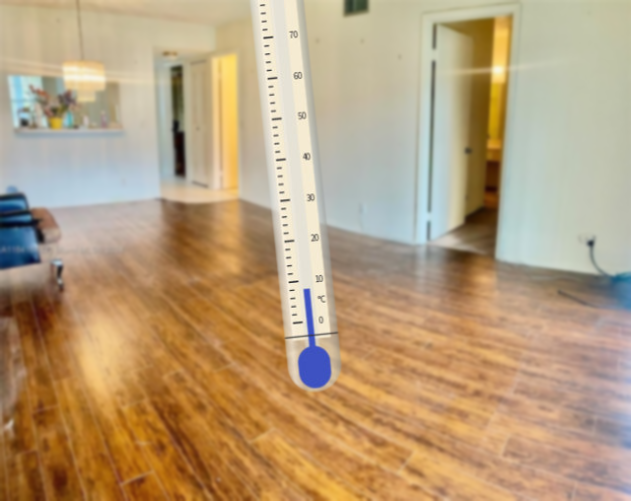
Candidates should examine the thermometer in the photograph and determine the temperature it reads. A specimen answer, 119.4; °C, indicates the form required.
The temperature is 8; °C
